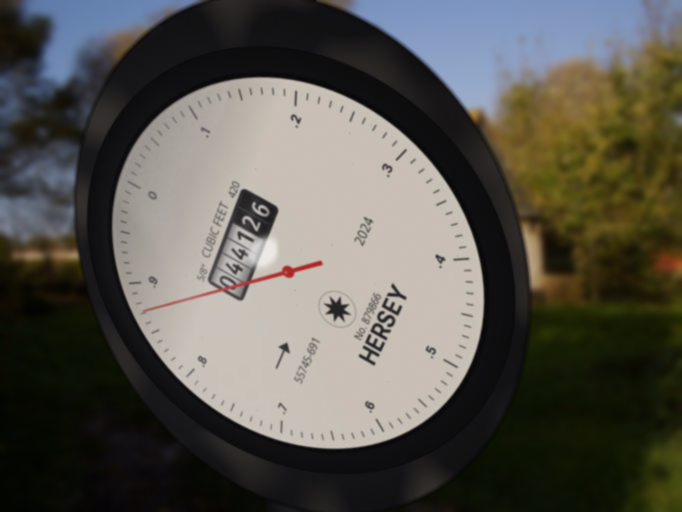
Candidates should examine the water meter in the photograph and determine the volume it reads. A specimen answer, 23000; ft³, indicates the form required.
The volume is 44125.87; ft³
